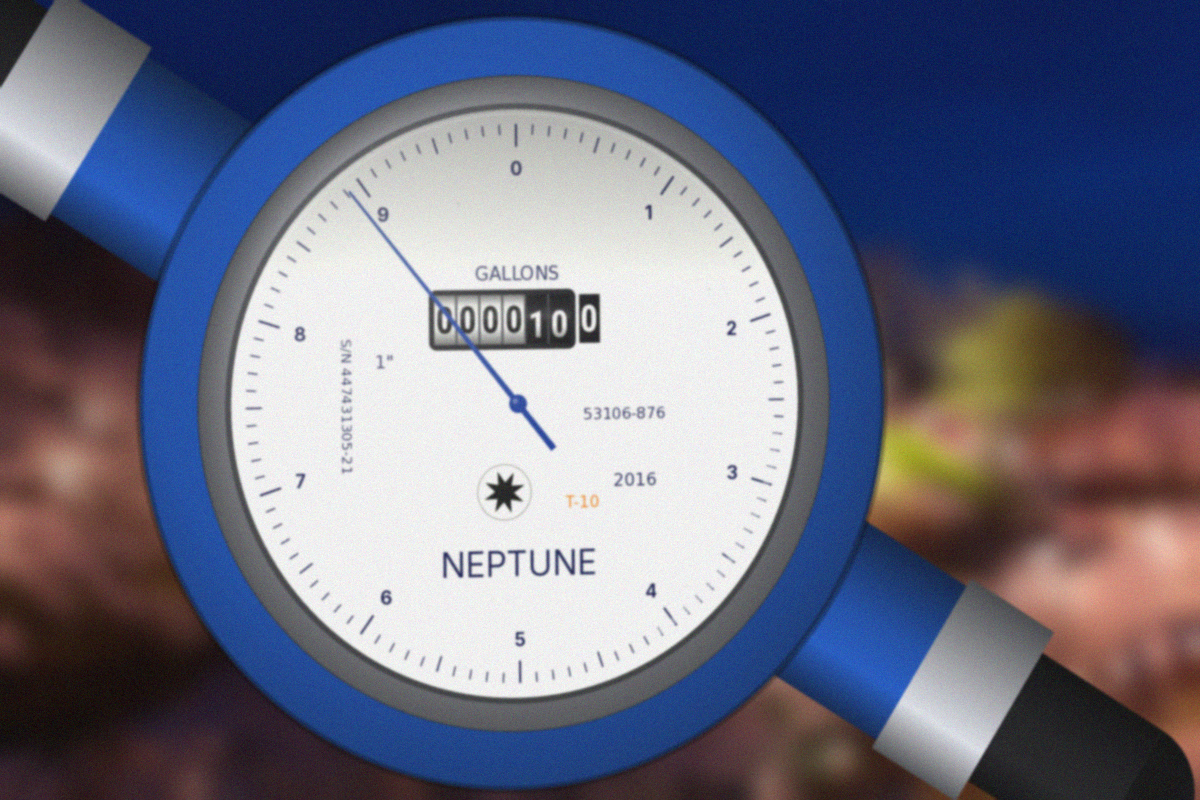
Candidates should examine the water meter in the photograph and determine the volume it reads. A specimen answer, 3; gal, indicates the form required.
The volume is 98.9; gal
